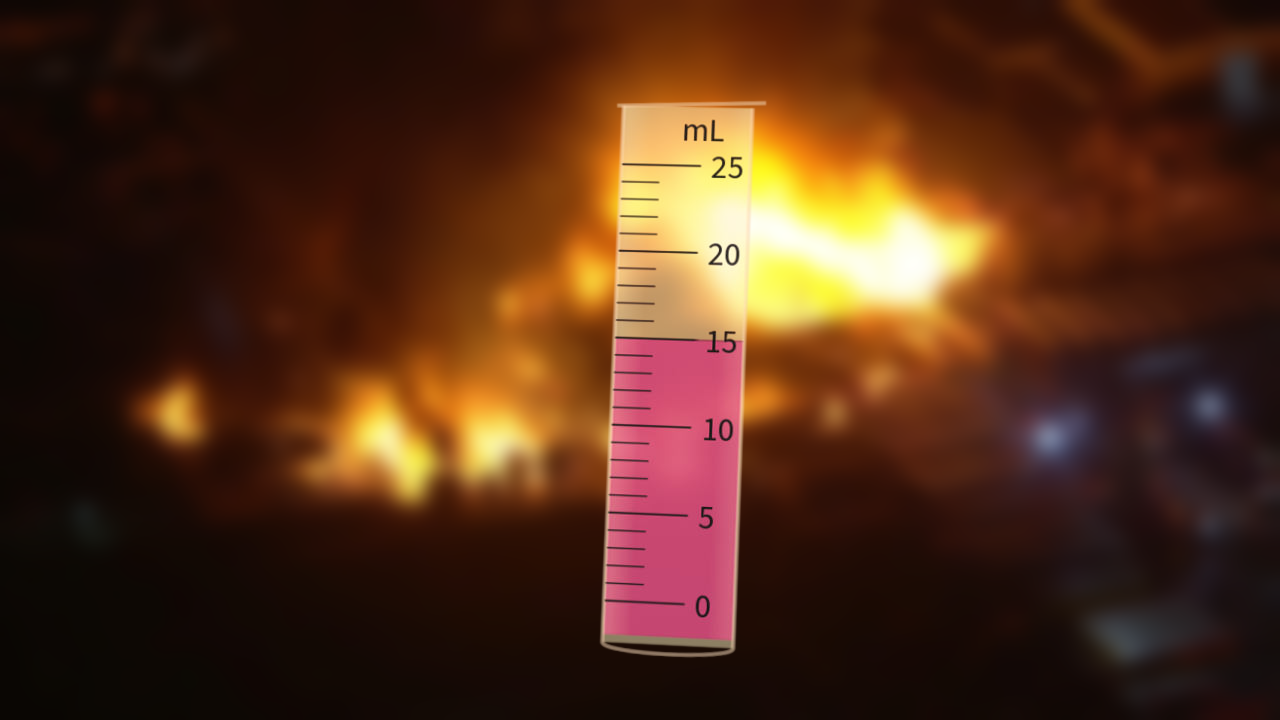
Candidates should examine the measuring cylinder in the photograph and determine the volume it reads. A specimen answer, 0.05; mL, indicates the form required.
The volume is 15; mL
